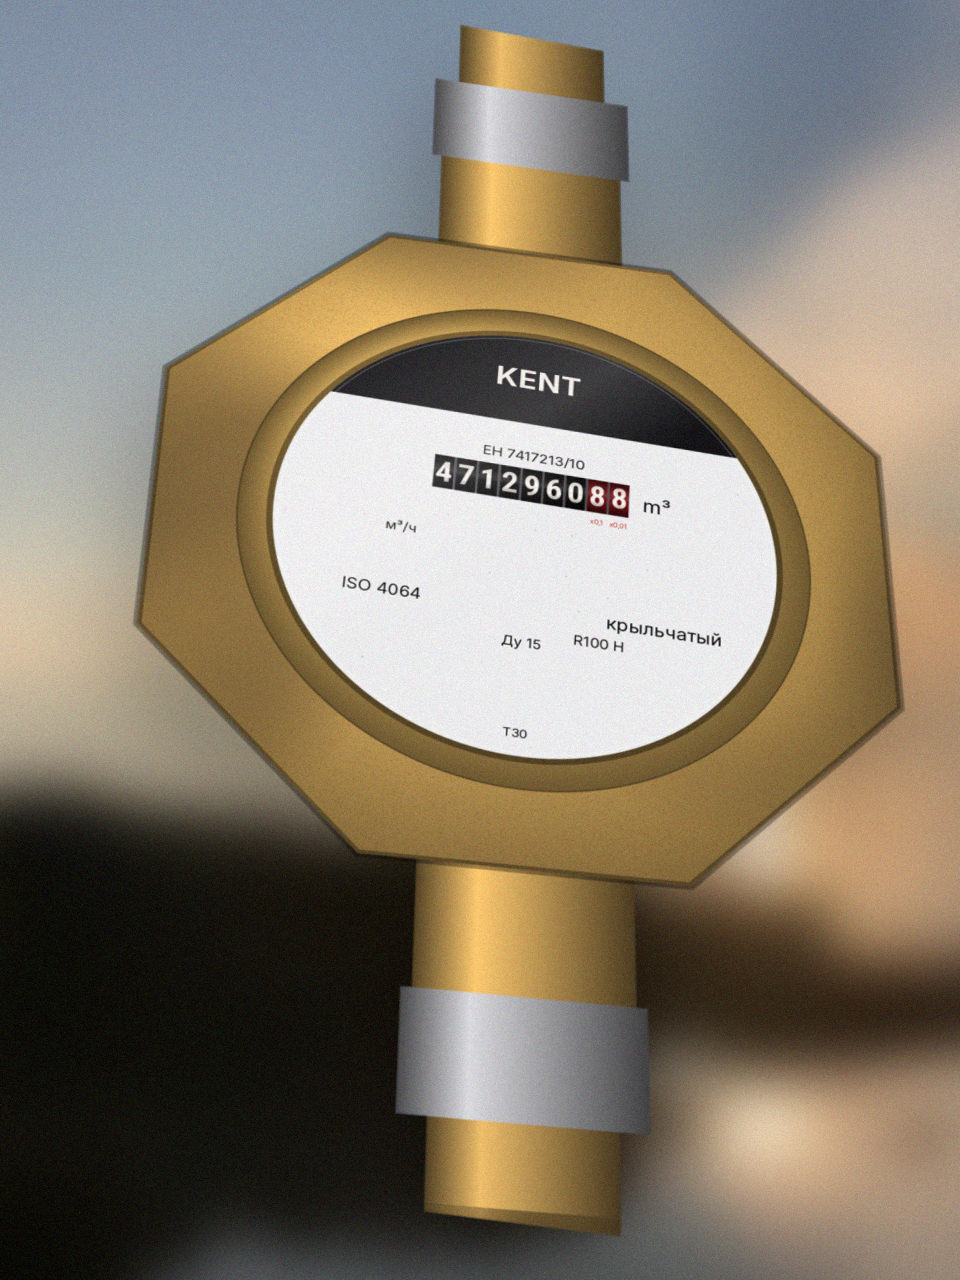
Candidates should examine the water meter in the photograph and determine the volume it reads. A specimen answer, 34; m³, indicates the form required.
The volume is 4712960.88; m³
